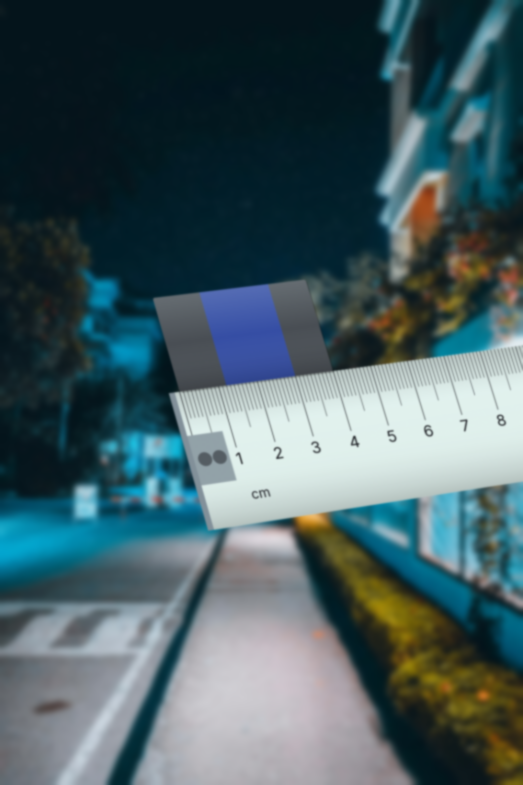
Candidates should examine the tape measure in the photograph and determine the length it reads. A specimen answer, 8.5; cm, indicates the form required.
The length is 4; cm
